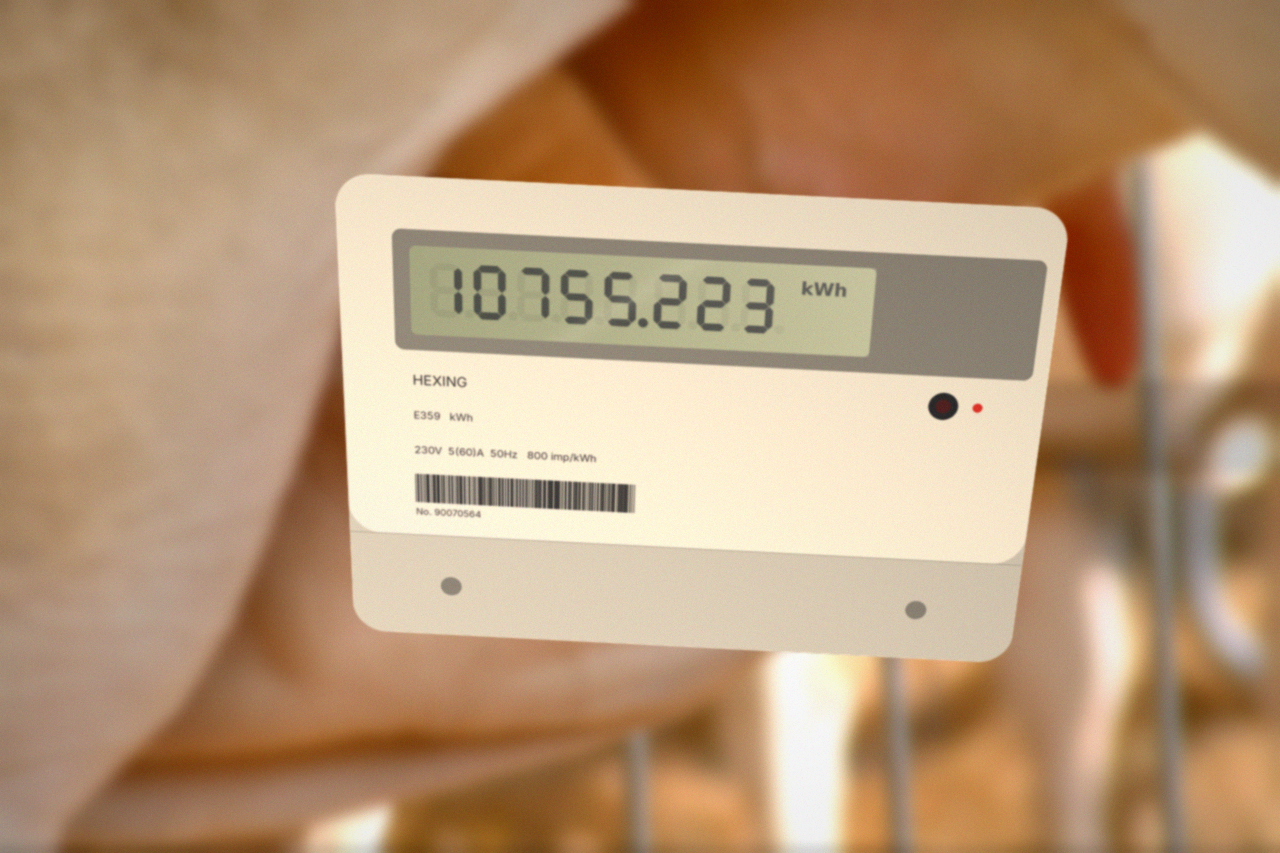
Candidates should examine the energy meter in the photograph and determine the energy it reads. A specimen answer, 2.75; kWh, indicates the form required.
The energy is 10755.223; kWh
